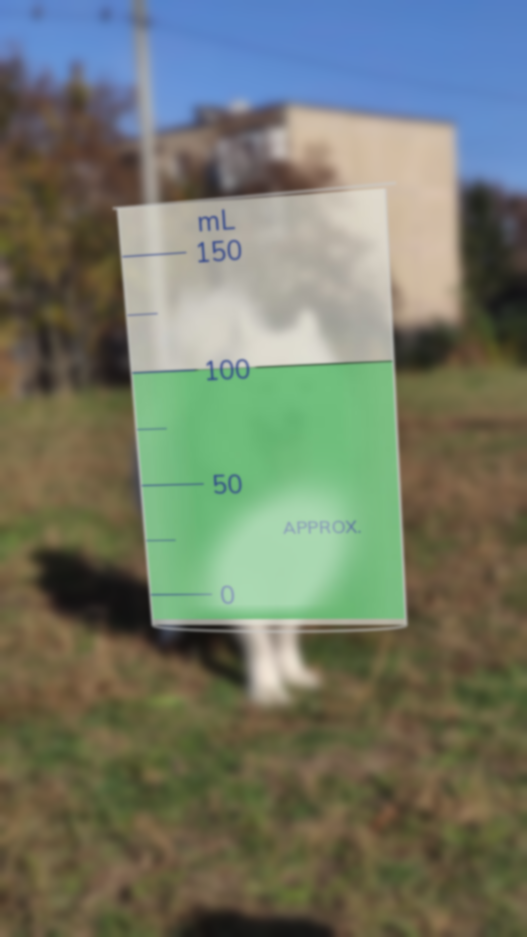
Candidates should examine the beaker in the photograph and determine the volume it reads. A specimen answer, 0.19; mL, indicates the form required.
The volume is 100; mL
